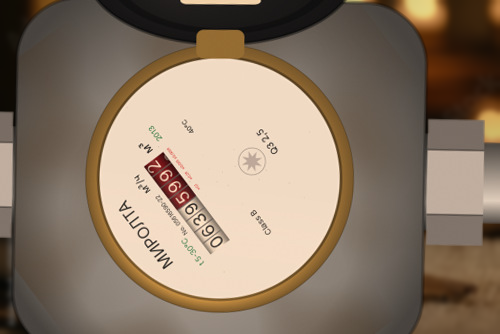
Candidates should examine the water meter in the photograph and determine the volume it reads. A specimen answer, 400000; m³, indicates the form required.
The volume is 639.5992; m³
